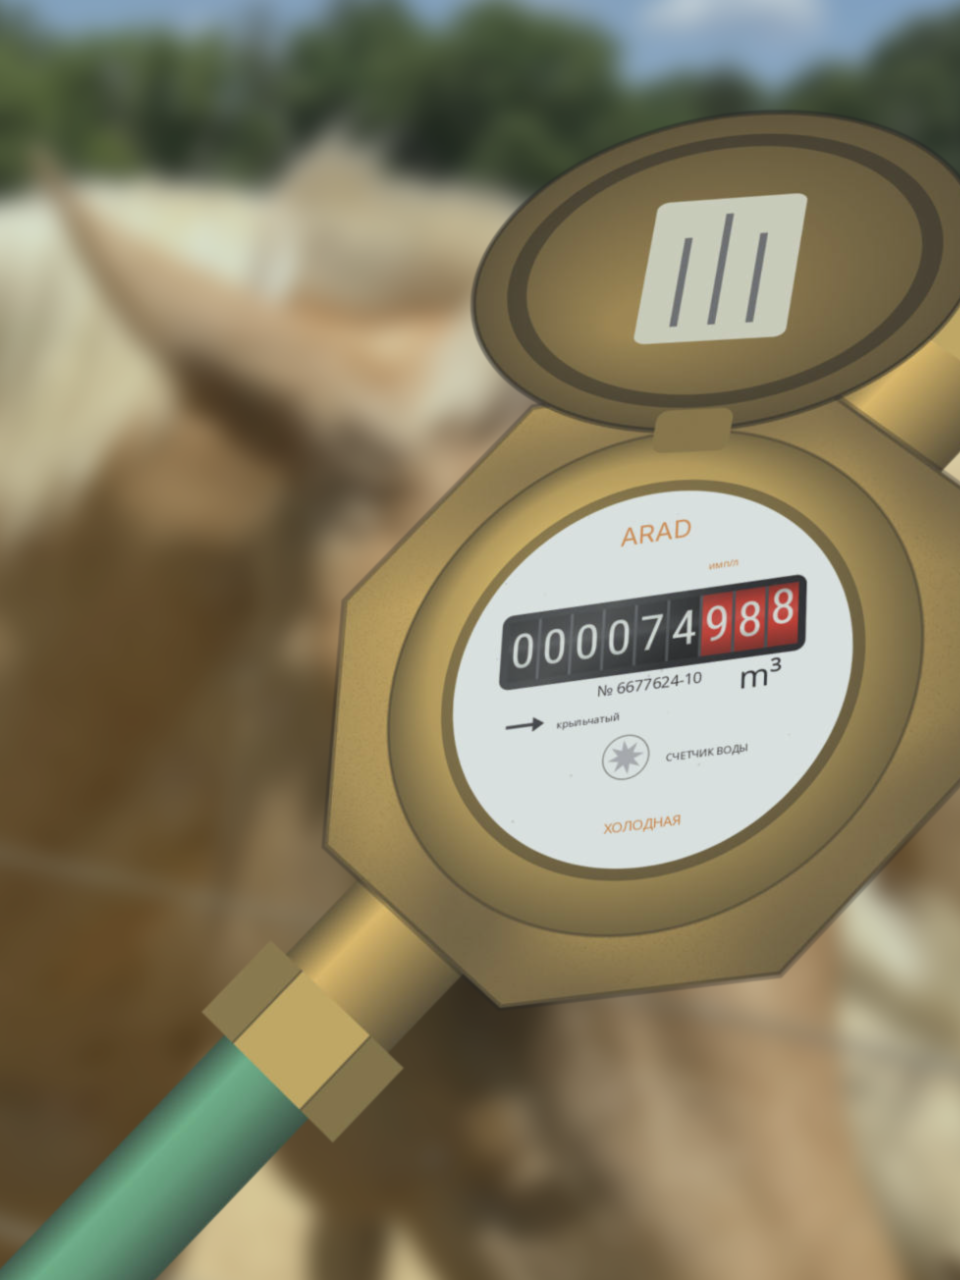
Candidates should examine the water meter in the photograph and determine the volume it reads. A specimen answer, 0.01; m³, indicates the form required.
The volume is 74.988; m³
